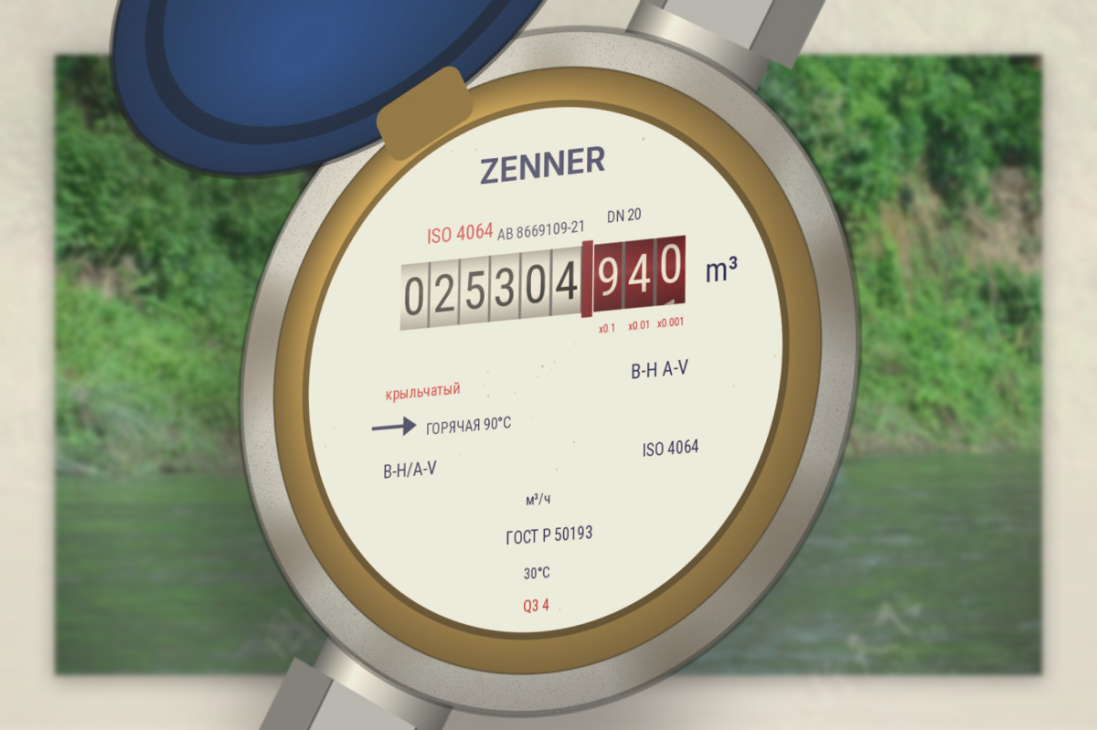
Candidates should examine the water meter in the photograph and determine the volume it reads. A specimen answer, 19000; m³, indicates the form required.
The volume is 25304.940; m³
